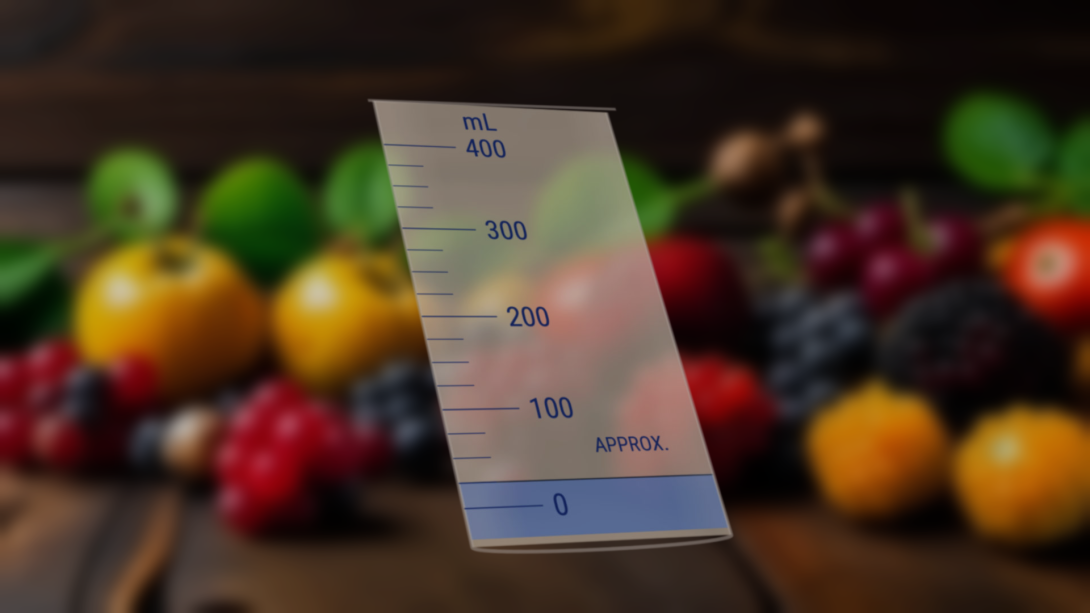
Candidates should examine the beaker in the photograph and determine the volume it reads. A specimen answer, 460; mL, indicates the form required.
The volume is 25; mL
